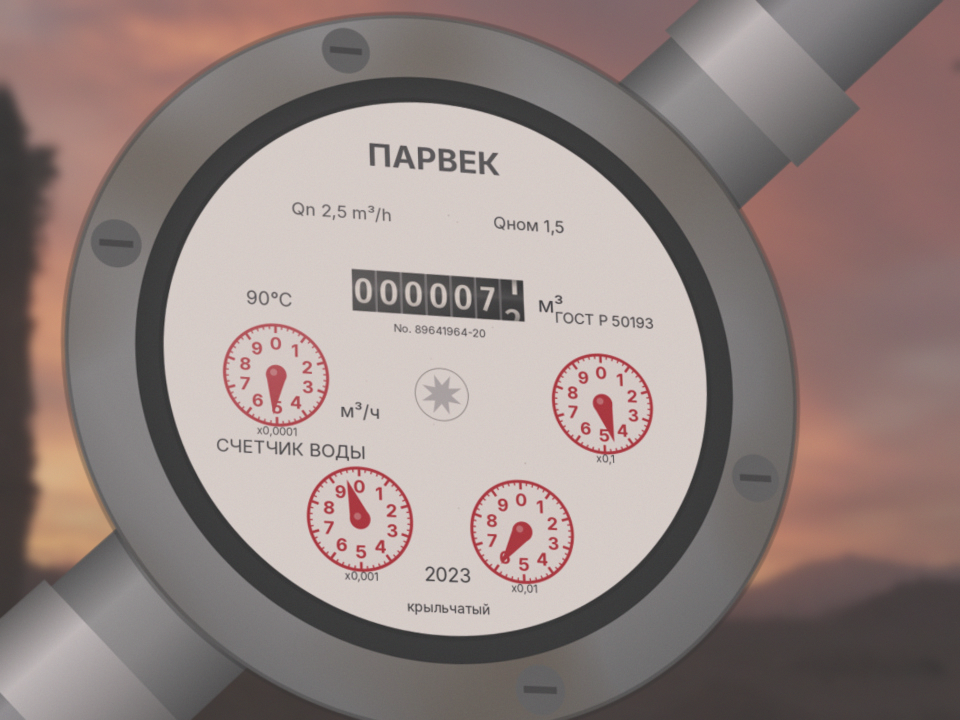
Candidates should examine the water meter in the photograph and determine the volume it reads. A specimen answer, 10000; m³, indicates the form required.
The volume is 71.4595; m³
